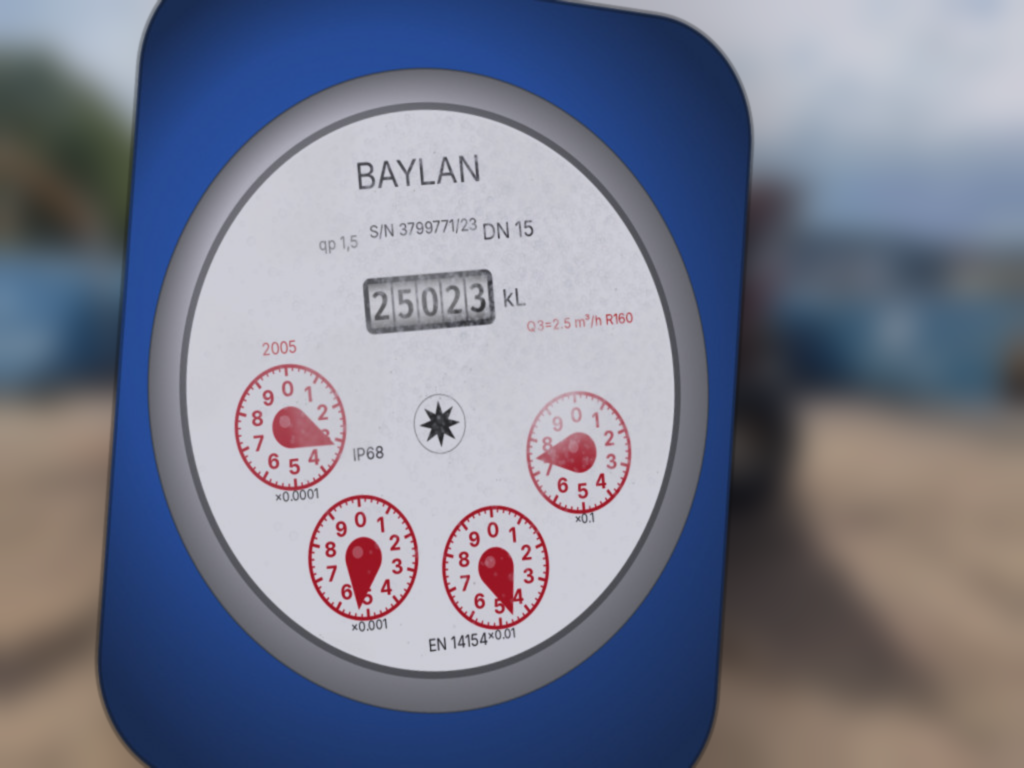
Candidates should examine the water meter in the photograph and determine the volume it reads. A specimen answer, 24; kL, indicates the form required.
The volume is 25023.7453; kL
